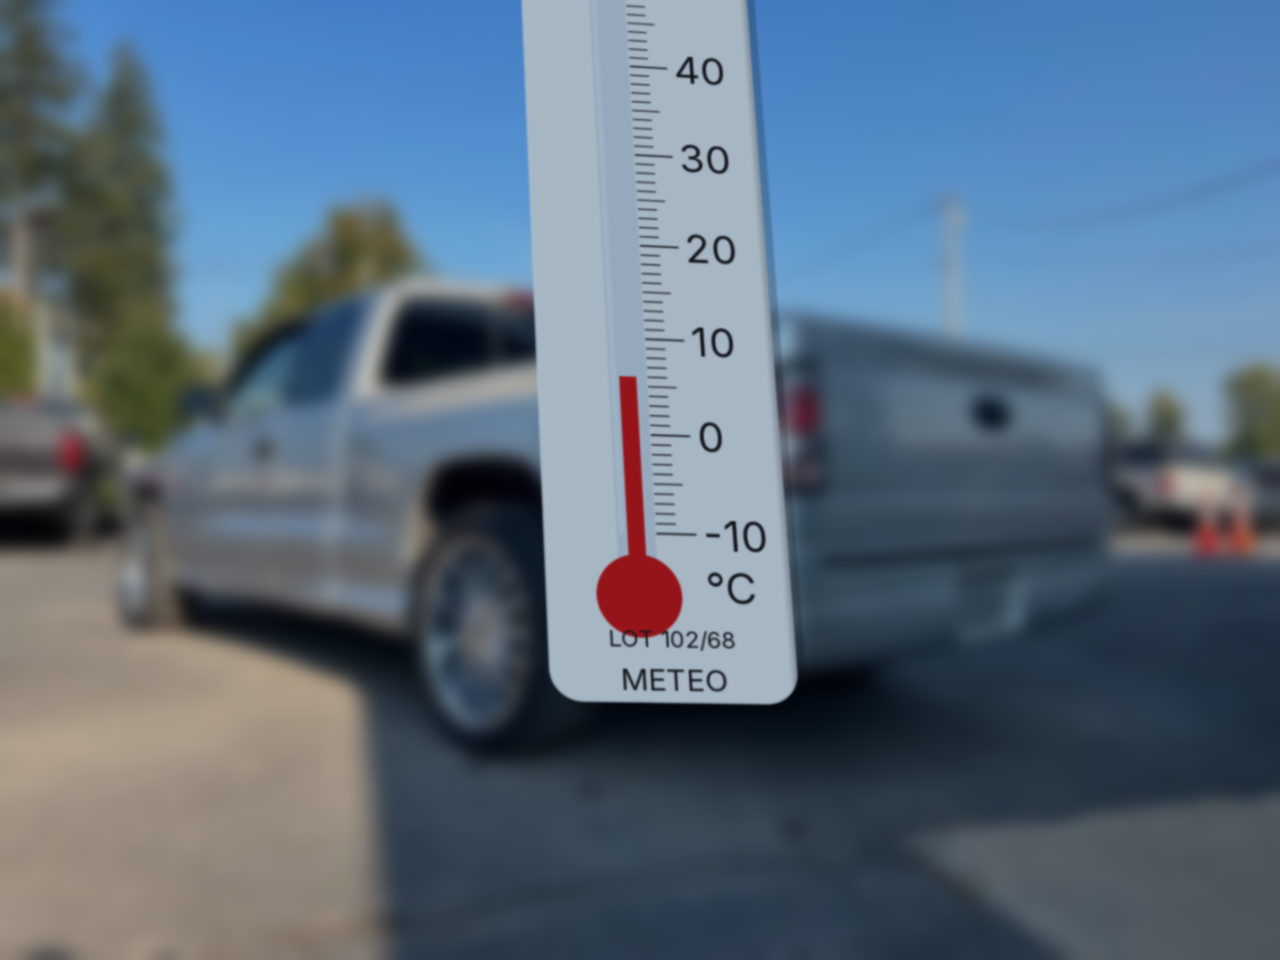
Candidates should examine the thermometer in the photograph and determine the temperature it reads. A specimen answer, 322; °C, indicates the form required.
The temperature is 6; °C
